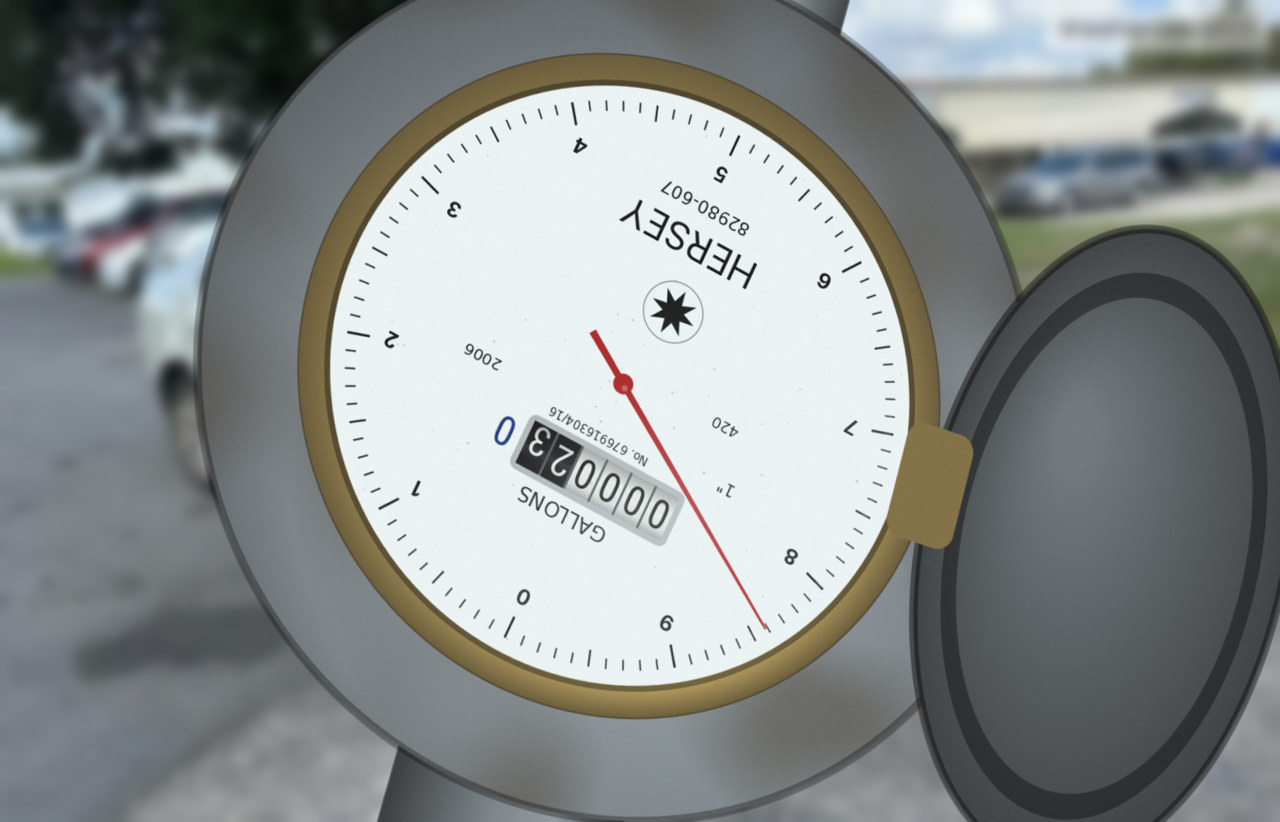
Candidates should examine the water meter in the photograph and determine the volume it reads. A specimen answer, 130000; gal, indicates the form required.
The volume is 228.4; gal
